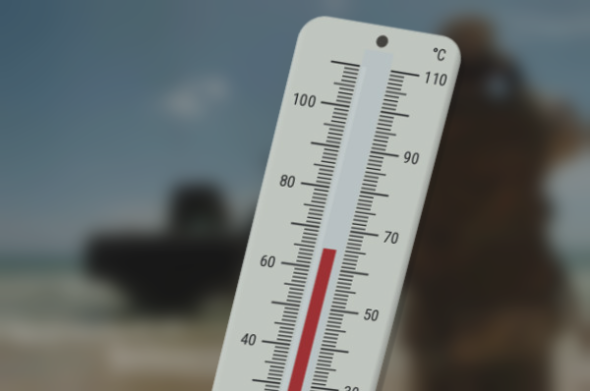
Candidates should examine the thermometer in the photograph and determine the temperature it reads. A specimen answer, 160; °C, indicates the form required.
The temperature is 65; °C
